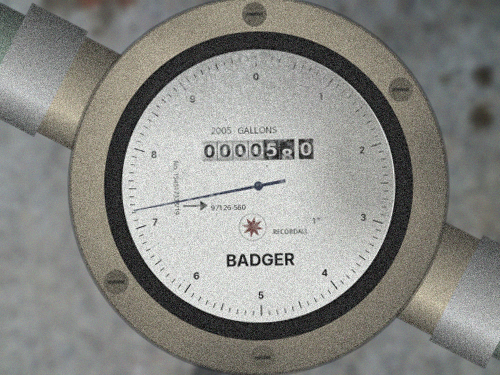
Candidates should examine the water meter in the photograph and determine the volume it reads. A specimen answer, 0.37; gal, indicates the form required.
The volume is 577.2; gal
